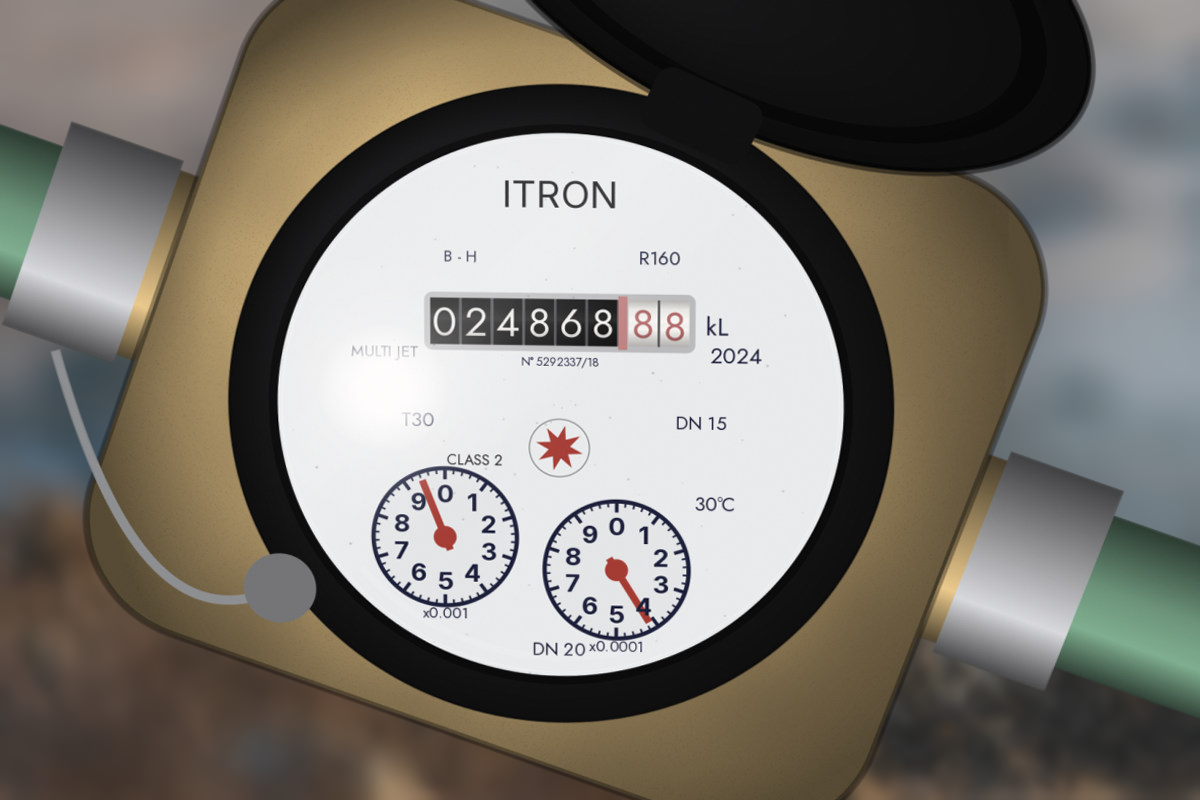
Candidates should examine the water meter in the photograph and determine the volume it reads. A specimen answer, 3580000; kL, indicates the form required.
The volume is 24868.8794; kL
